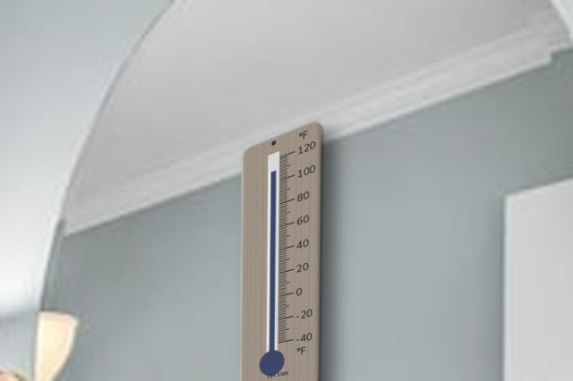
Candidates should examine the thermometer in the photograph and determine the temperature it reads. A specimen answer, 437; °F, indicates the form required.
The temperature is 110; °F
